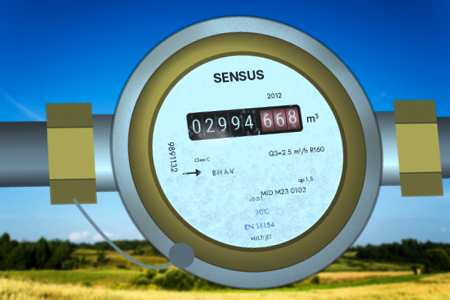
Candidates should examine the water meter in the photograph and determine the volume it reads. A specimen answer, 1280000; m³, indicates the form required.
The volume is 2994.668; m³
